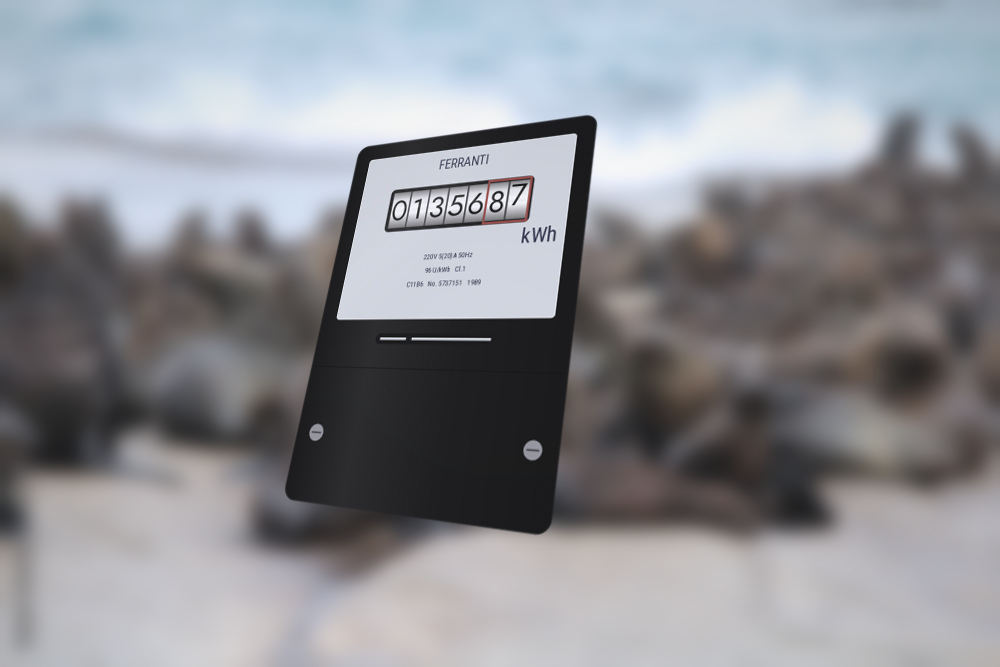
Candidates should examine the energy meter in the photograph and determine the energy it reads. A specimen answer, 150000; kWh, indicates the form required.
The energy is 1356.87; kWh
